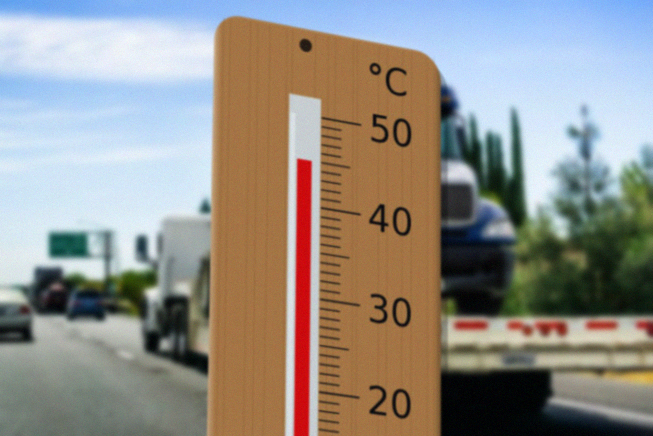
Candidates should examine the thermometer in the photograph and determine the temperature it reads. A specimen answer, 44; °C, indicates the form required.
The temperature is 45; °C
